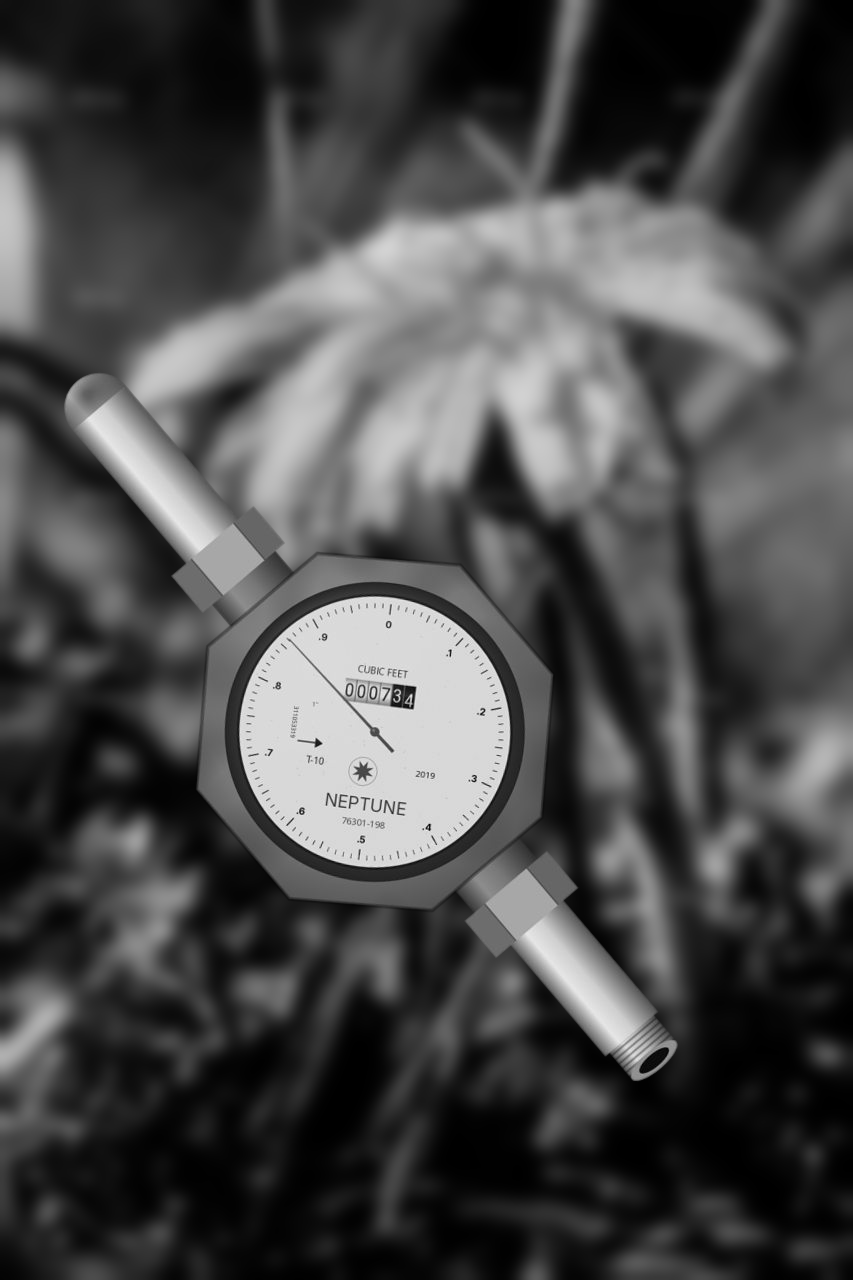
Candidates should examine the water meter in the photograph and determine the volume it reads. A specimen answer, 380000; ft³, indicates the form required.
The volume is 733.86; ft³
